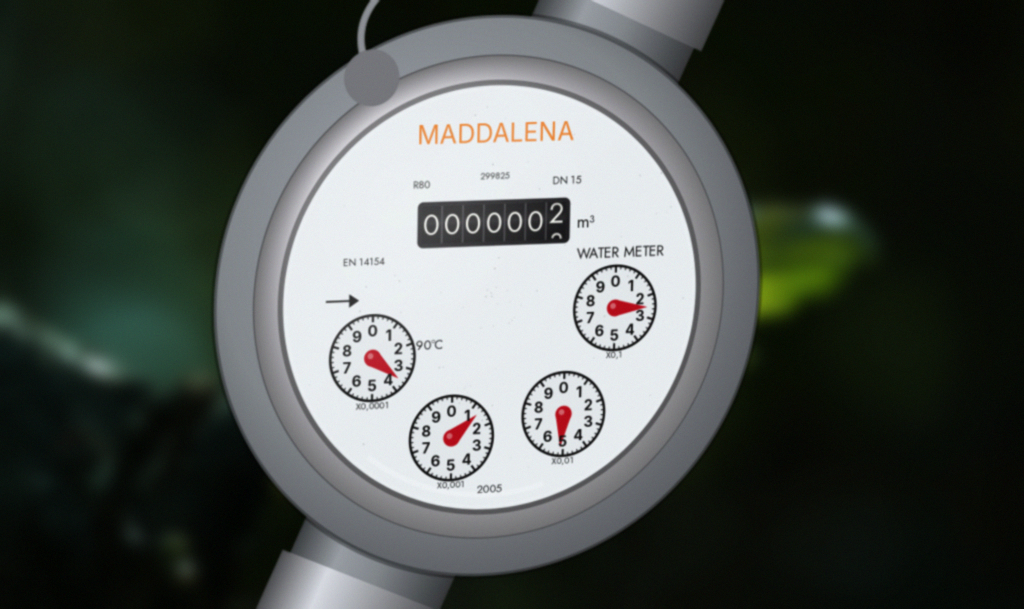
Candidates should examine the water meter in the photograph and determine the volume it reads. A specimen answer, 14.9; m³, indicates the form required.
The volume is 2.2513; m³
